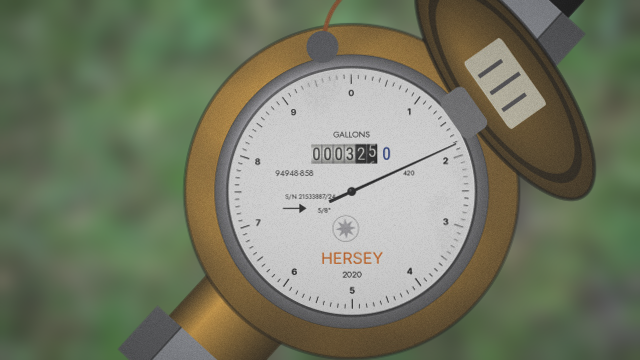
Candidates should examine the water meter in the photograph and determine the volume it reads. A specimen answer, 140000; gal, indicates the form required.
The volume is 3251.8; gal
